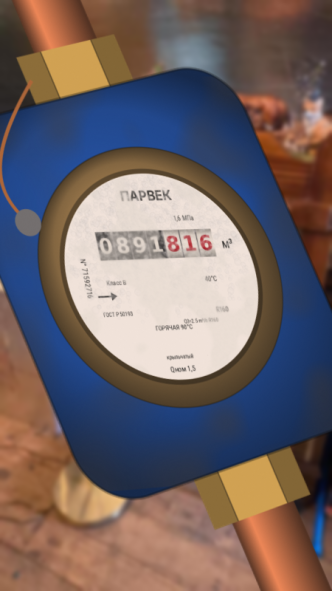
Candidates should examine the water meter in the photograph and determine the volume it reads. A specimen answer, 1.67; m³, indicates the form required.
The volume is 891.816; m³
